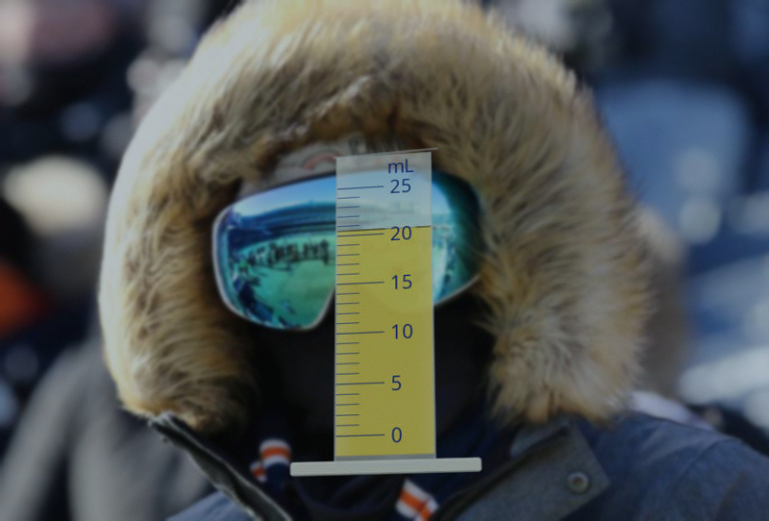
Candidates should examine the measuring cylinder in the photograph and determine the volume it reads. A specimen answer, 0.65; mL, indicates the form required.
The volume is 20.5; mL
